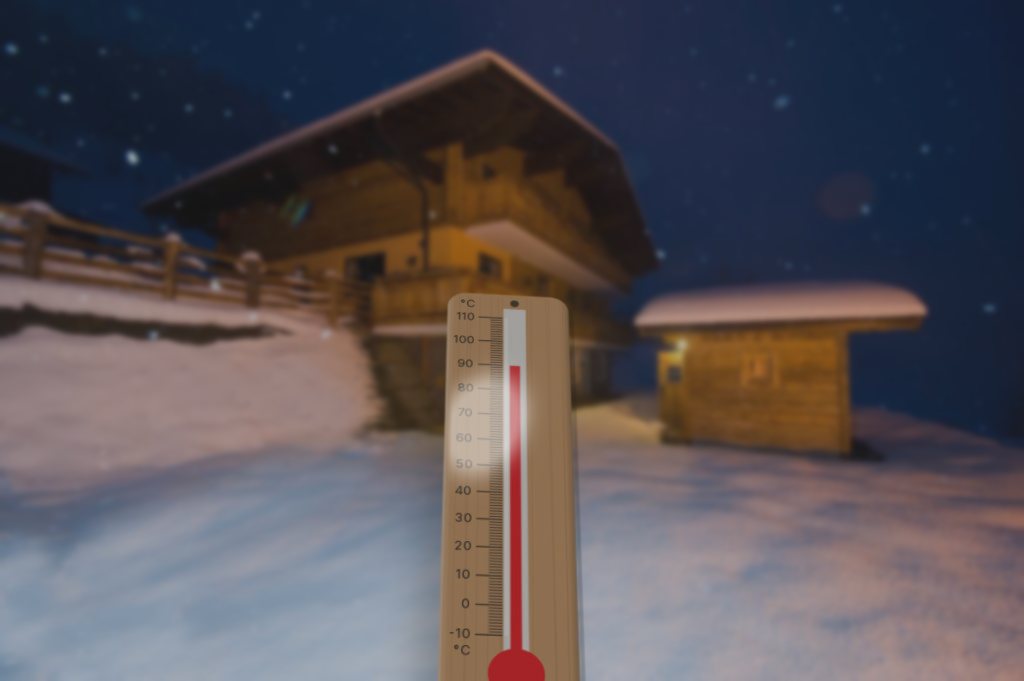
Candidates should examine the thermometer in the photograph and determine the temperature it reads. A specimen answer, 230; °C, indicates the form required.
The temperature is 90; °C
